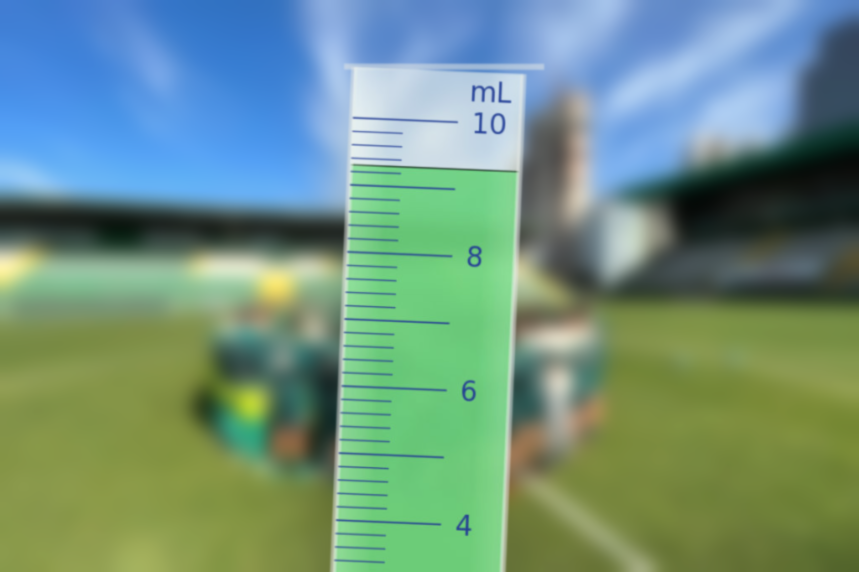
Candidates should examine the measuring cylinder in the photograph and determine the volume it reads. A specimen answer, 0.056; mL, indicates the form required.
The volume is 9.3; mL
